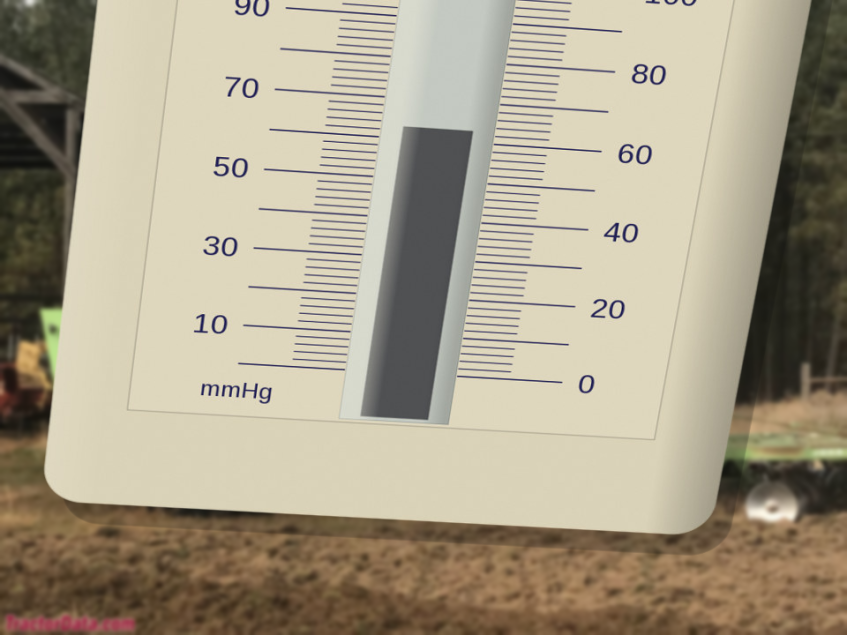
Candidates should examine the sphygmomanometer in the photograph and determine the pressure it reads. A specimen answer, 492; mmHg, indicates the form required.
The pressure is 63; mmHg
